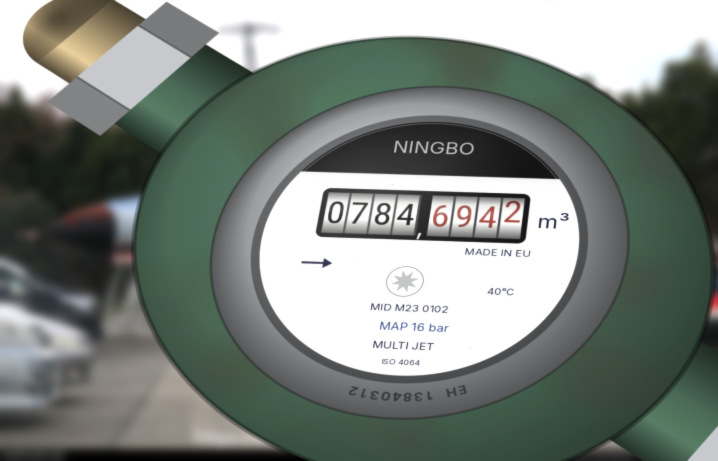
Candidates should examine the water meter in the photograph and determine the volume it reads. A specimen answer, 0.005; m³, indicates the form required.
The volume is 784.6942; m³
